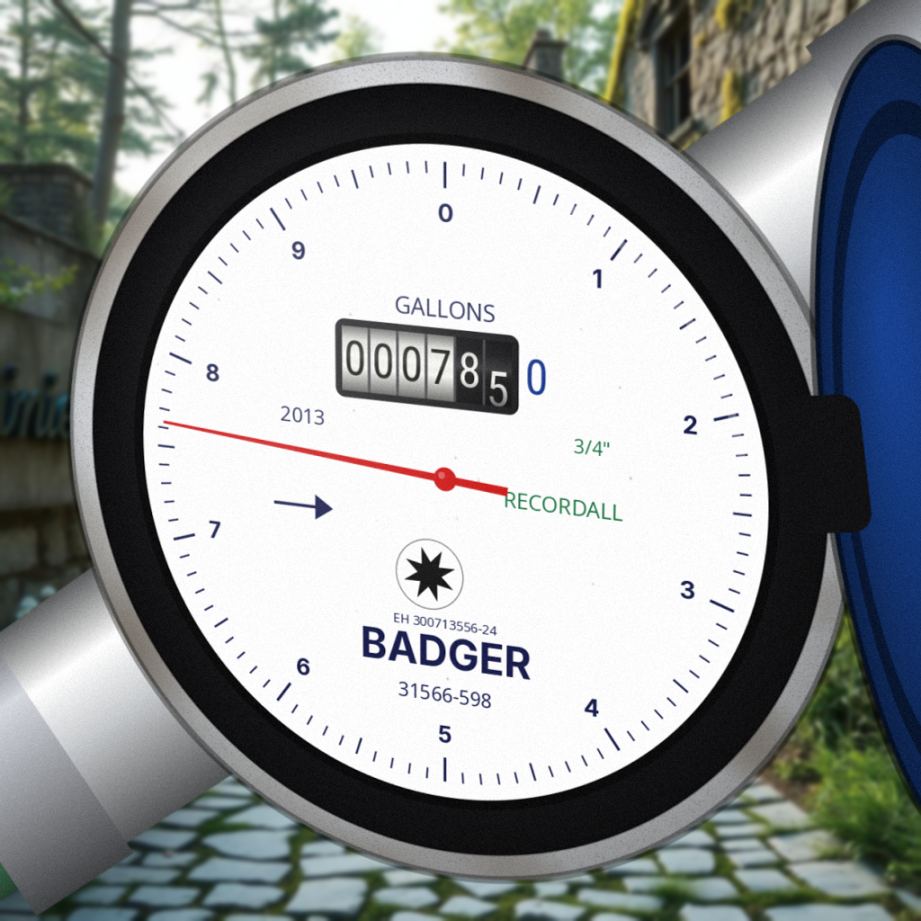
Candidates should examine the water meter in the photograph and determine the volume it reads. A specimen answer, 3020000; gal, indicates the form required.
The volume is 7847.6; gal
